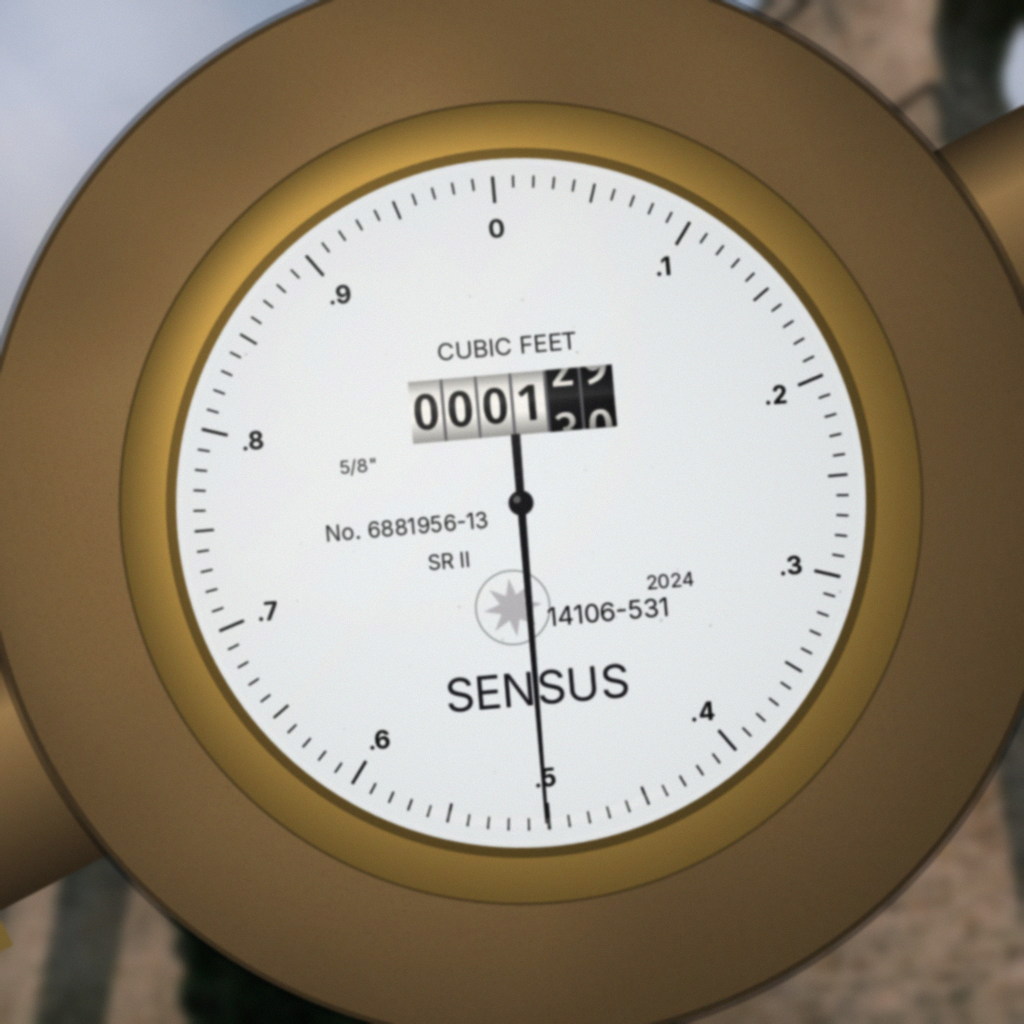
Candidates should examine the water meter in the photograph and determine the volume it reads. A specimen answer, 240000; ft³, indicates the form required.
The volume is 129.50; ft³
